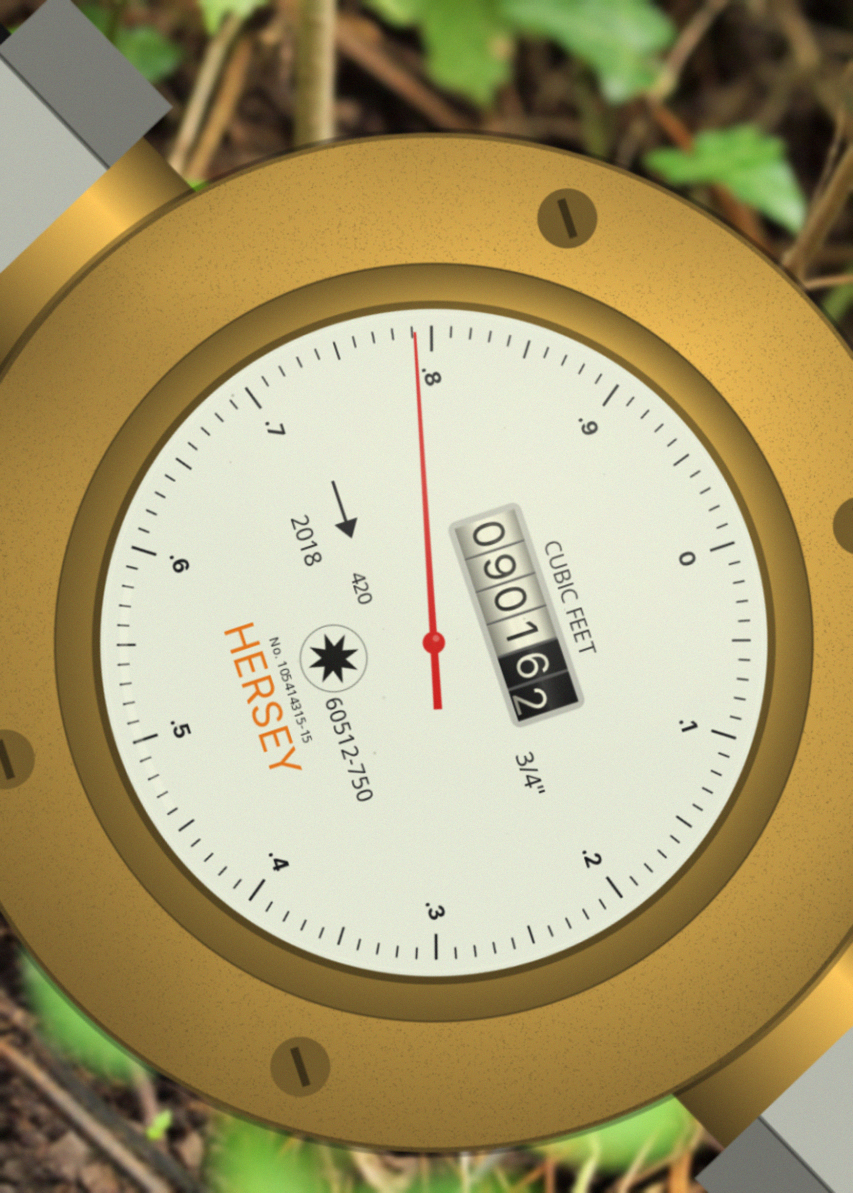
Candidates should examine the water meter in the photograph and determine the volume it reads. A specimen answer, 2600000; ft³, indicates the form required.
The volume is 90161.79; ft³
